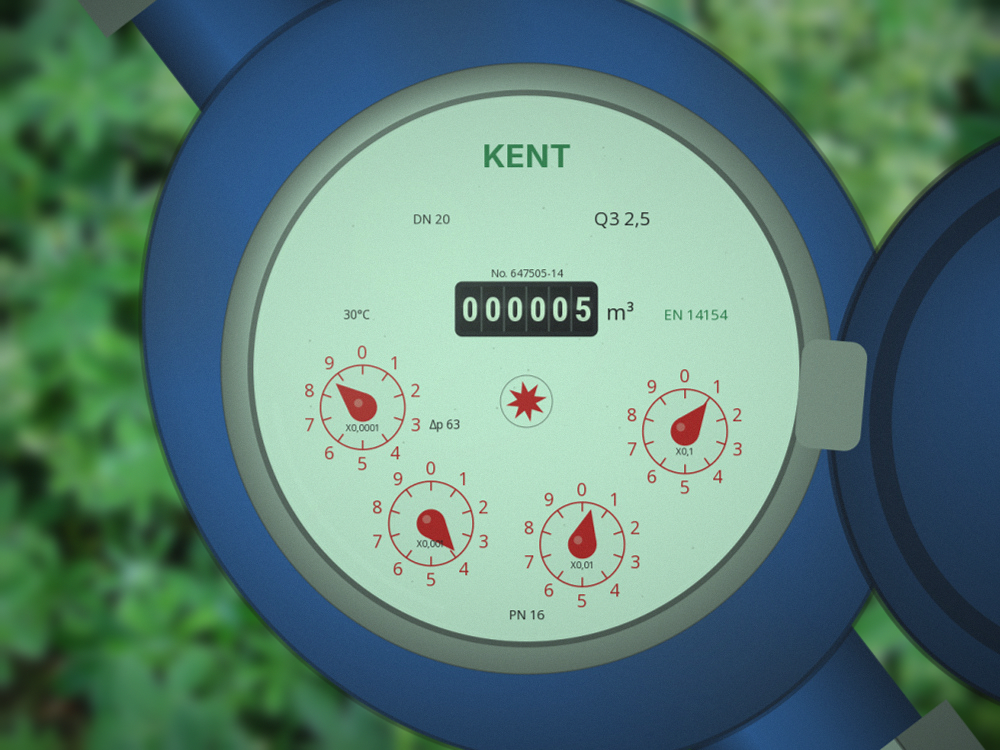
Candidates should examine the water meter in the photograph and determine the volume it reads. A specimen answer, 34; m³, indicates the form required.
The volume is 5.1038; m³
